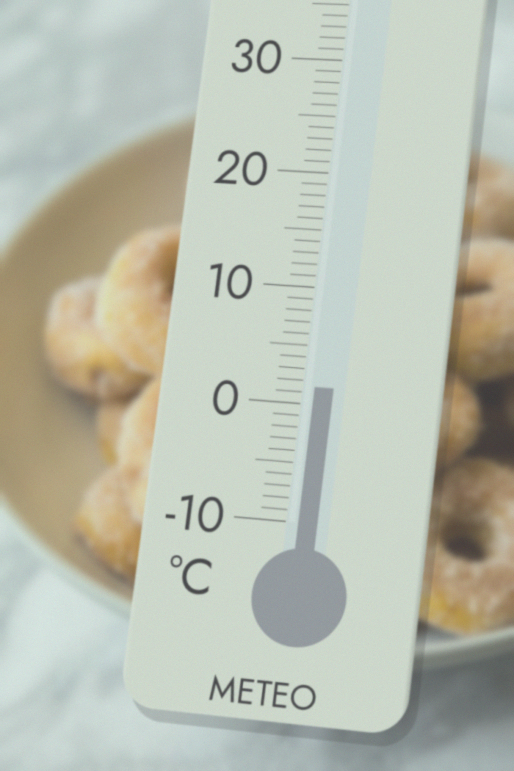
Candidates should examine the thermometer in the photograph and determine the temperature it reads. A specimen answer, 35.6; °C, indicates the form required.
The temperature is 1.5; °C
